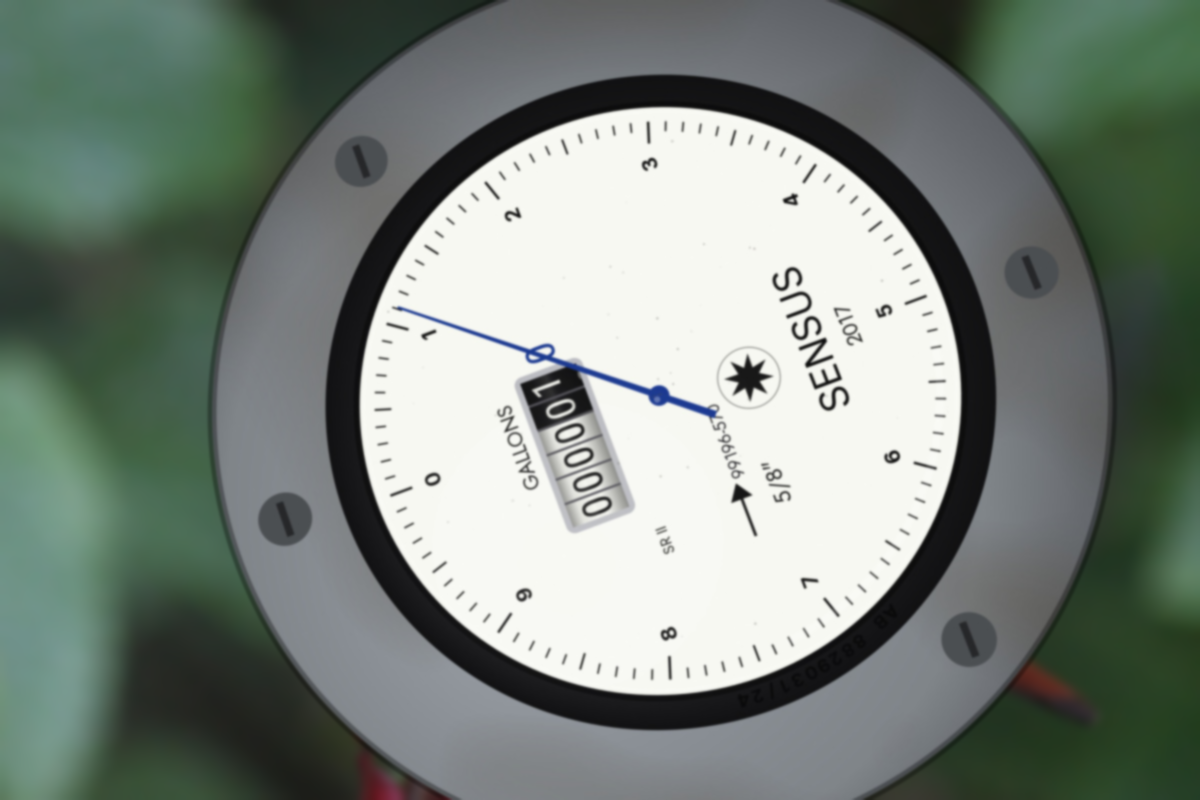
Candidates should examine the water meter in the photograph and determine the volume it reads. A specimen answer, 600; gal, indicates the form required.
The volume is 11.1; gal
